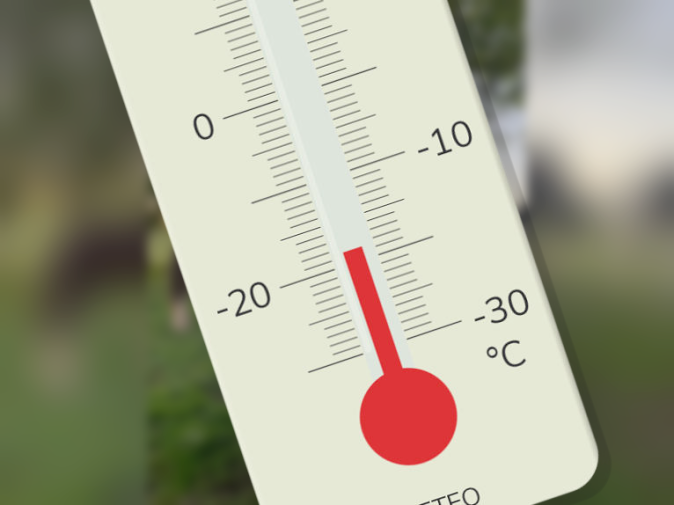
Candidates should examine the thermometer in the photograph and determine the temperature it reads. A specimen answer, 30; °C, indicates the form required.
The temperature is -18.5; °C
